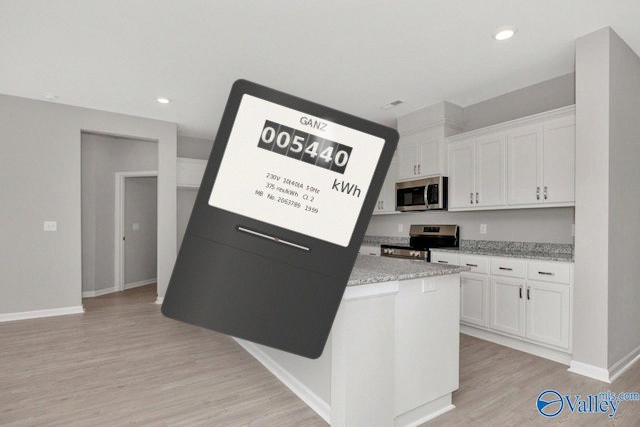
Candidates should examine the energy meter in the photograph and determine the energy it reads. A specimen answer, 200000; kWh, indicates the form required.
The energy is 5440; kWh
